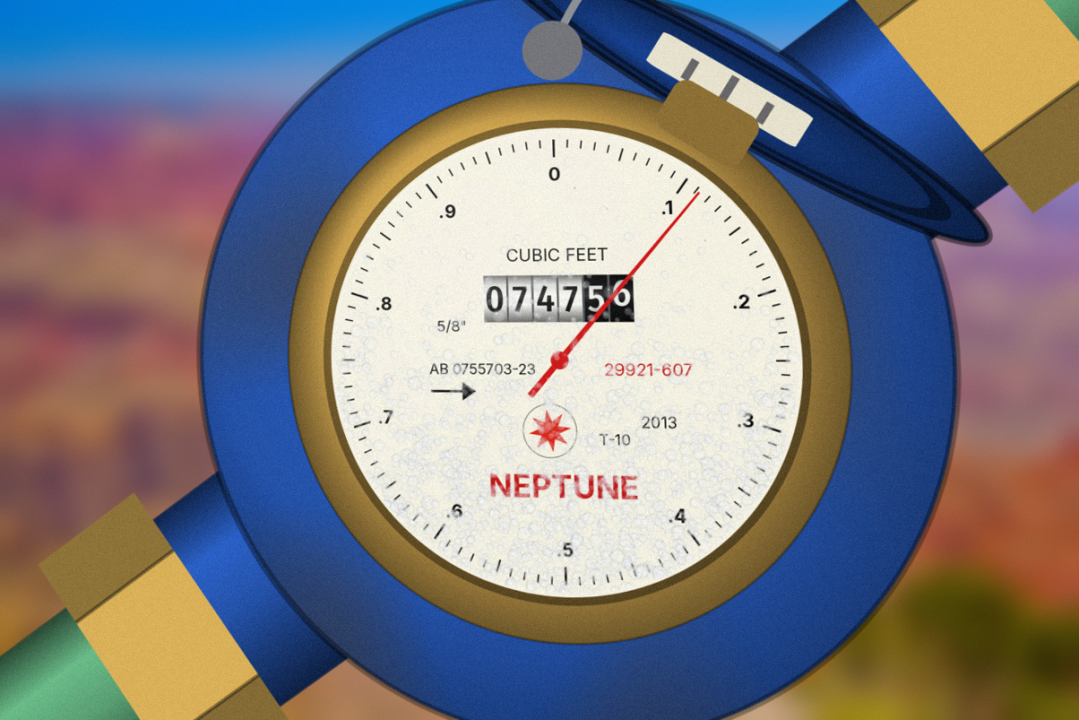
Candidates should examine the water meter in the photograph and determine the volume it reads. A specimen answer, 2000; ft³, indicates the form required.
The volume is 74756.11; ft³
